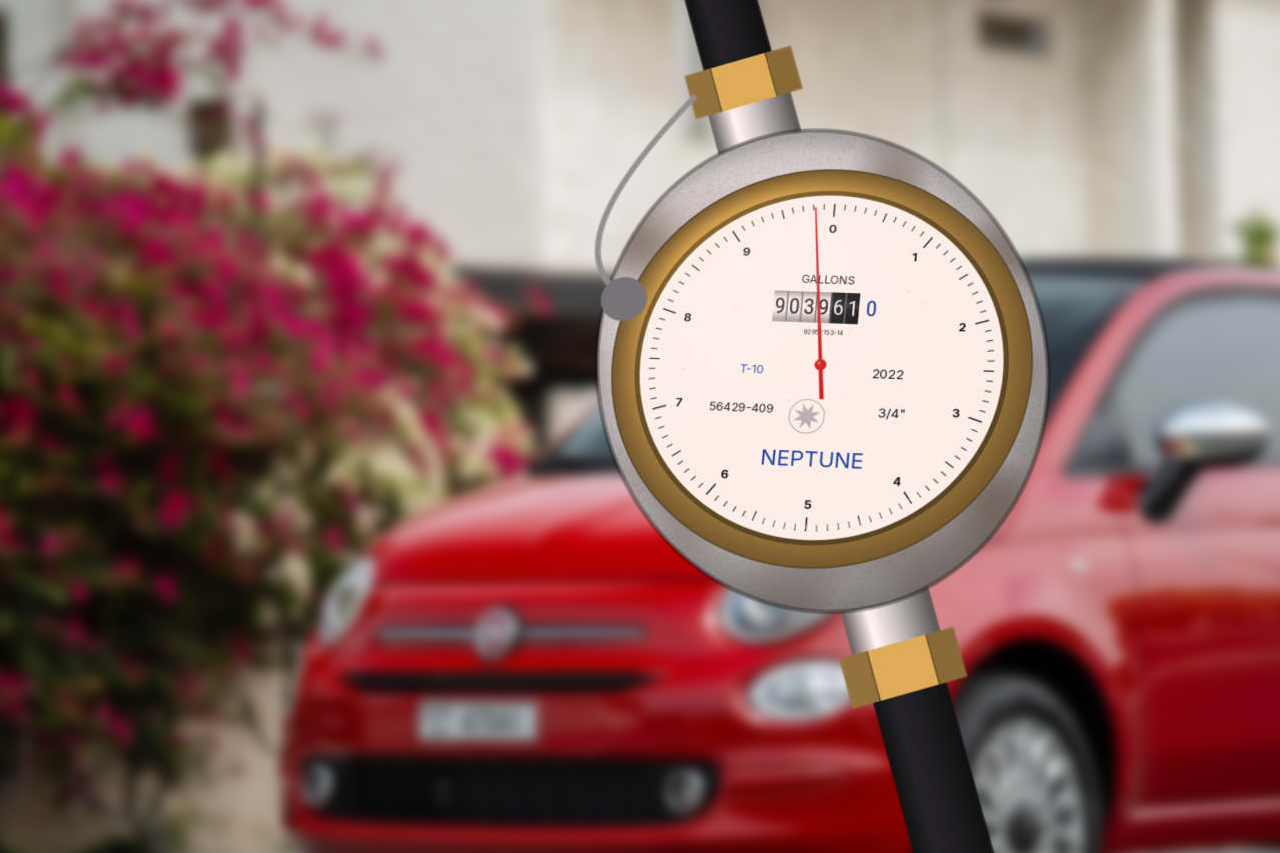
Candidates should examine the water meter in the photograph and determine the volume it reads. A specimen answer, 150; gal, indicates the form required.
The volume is 9039609.8; gal
